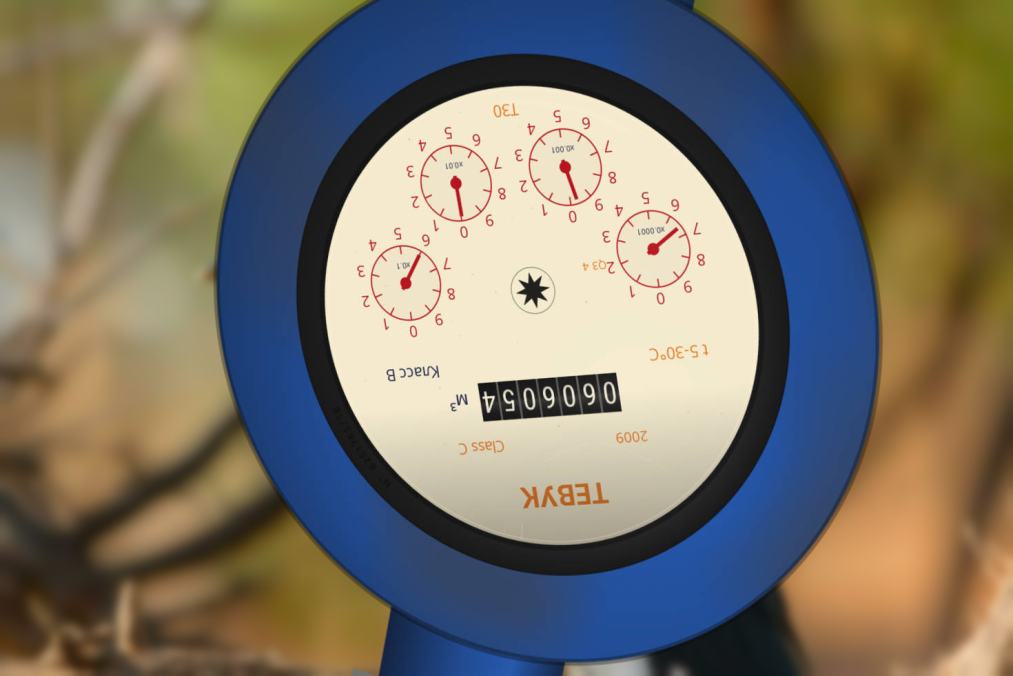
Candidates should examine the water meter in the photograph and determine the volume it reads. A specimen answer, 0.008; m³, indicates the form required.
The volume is 606054.5996; m³
